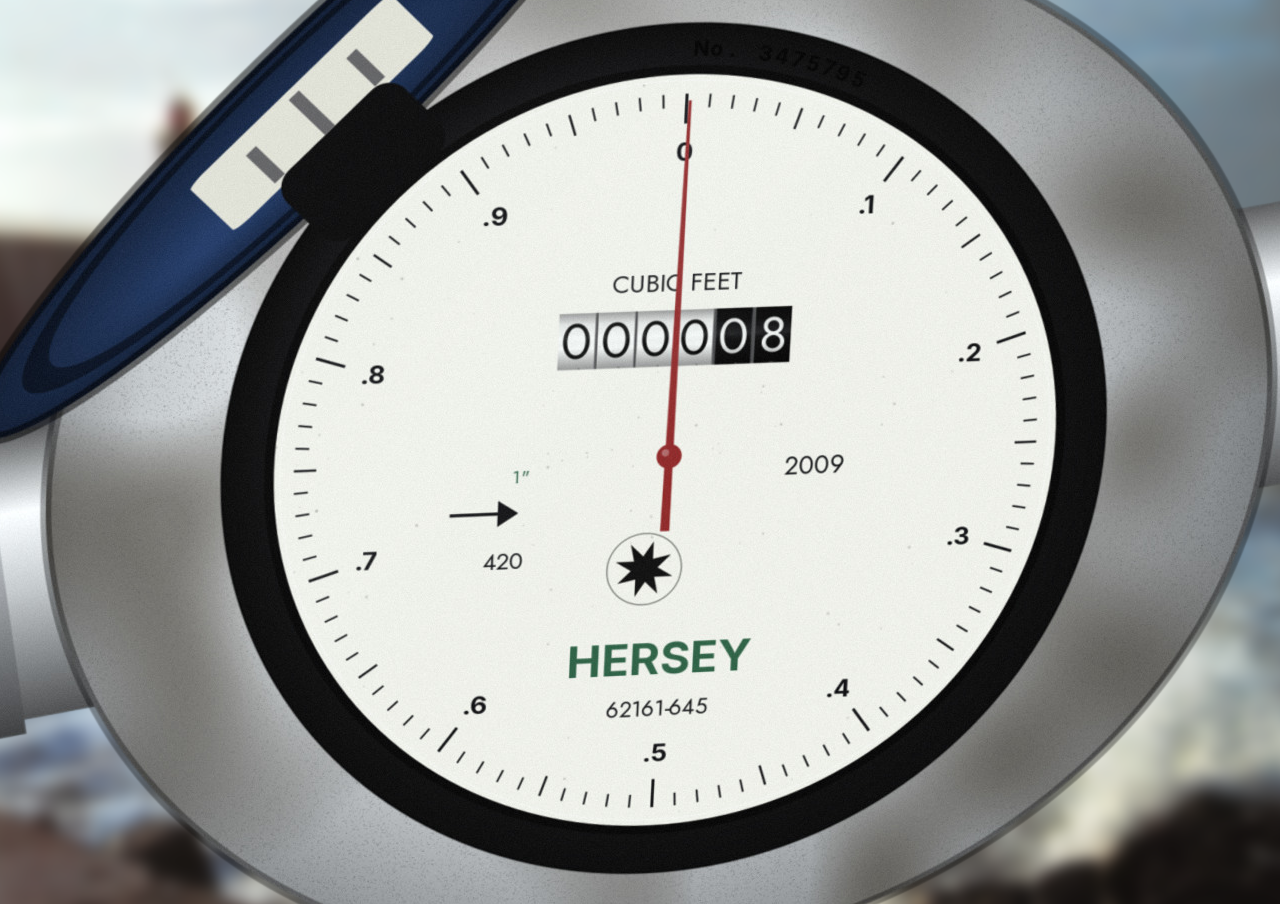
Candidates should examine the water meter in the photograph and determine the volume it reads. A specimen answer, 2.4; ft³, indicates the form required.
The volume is 8.00; ft³
